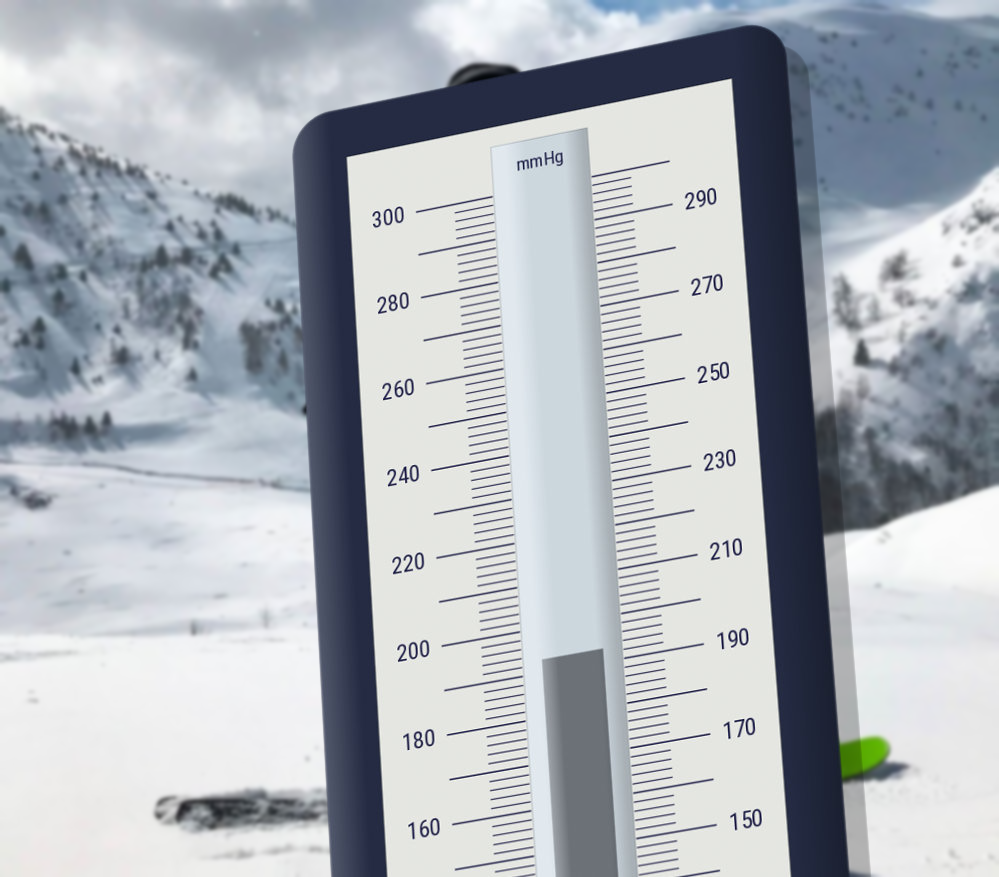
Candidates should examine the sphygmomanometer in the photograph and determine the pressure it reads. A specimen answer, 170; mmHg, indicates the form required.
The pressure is 193; mmHg
